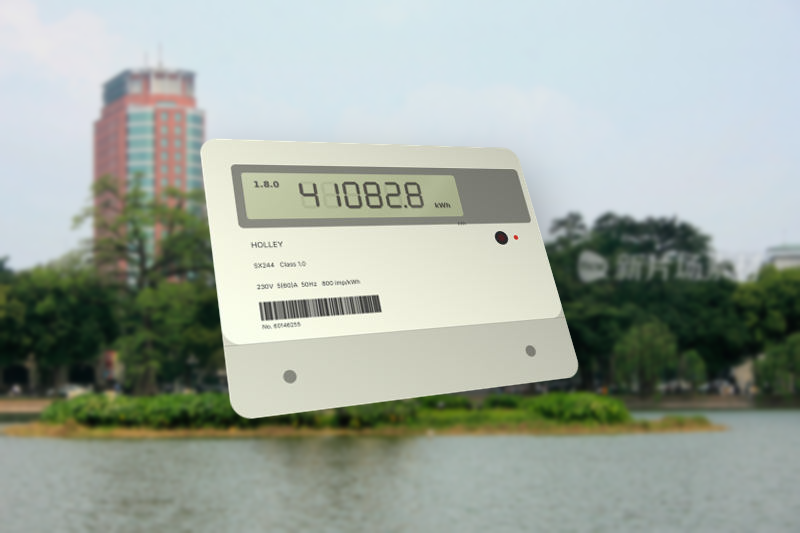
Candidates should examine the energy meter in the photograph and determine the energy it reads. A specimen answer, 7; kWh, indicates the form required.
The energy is 41082.8; kWh
